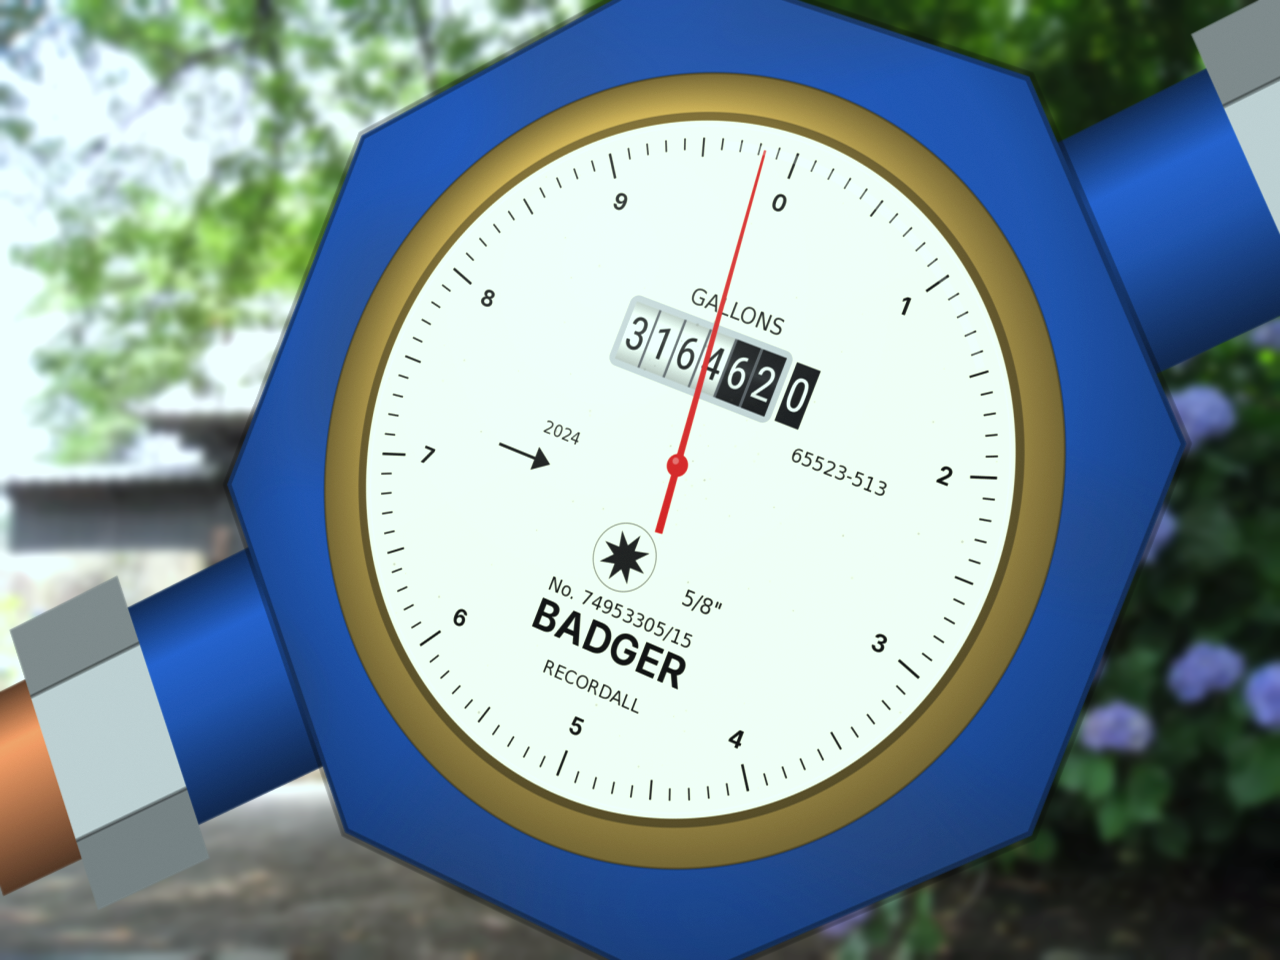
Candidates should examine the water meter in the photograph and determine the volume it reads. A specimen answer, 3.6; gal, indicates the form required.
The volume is 3164619.8; gal
